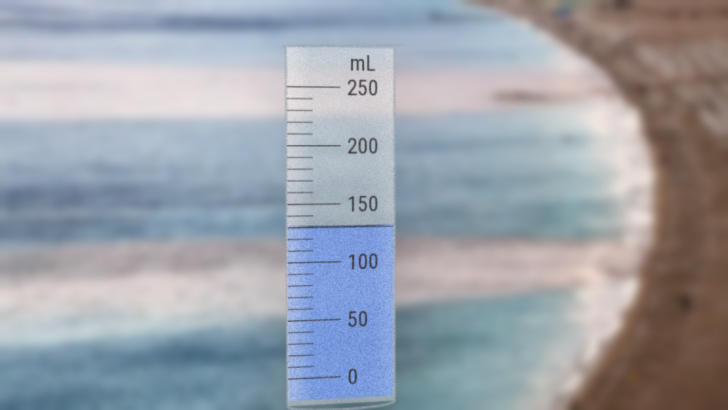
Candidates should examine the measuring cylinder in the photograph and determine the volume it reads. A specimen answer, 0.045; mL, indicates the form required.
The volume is 130; mL
